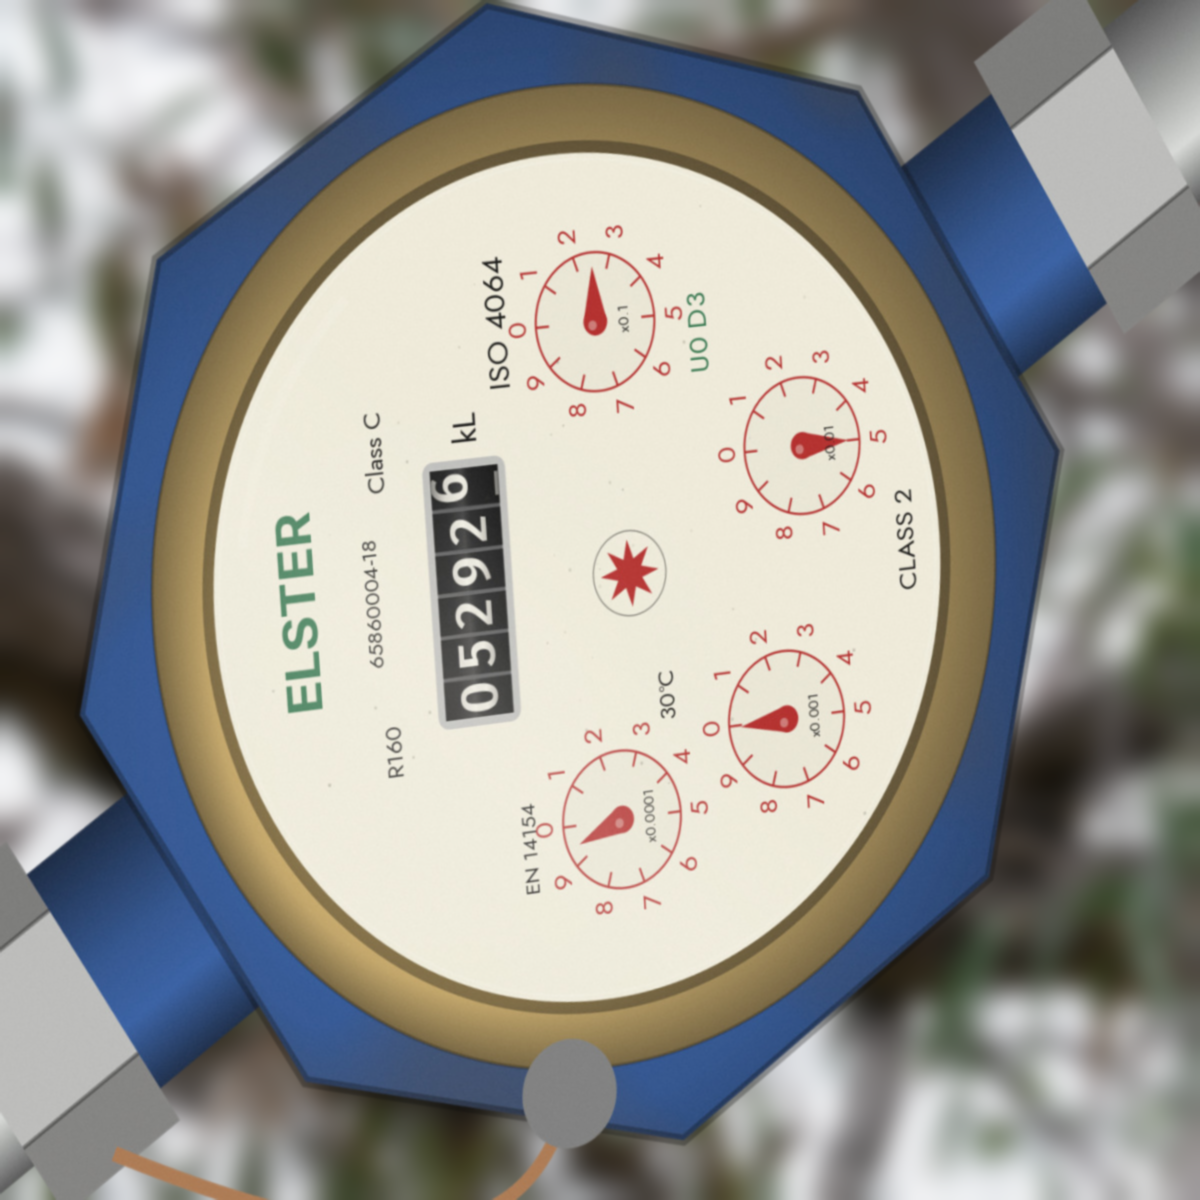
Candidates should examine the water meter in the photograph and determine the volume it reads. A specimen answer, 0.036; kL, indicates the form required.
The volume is 52926.2499; kL
